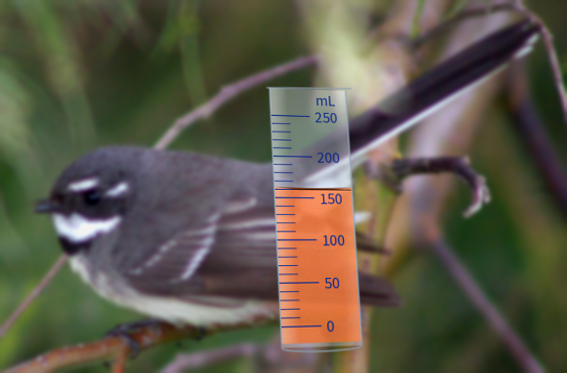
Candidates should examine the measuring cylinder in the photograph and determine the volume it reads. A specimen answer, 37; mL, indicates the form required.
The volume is 160; mL
